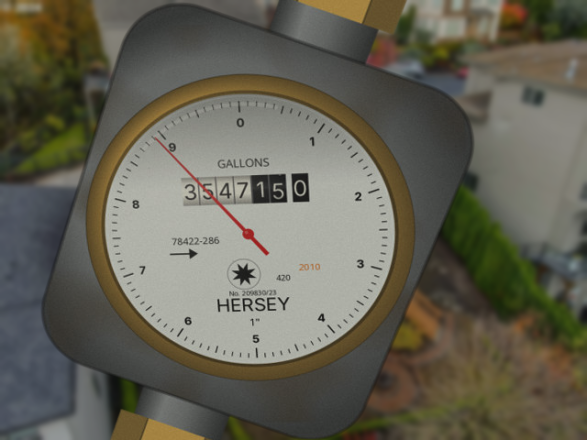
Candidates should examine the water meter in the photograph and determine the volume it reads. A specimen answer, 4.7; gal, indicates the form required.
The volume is 3547148.9; gal
